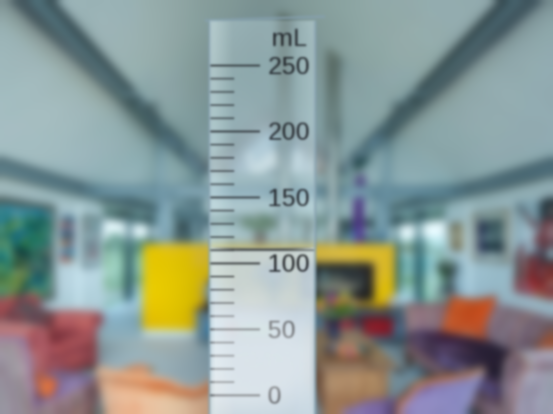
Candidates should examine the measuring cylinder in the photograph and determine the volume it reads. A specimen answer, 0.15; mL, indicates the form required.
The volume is 110; mL
